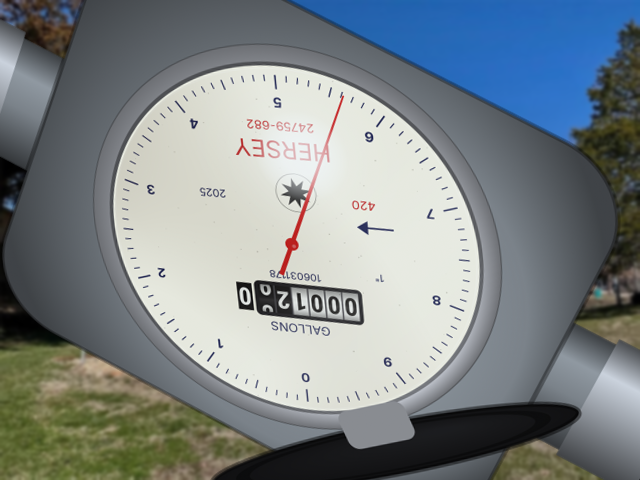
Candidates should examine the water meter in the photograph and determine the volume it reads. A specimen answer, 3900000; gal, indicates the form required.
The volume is 1285.6; gal
